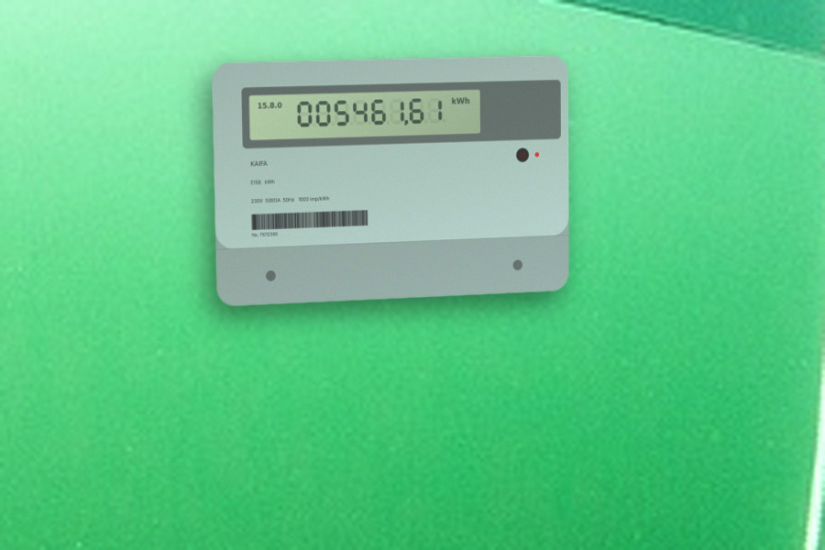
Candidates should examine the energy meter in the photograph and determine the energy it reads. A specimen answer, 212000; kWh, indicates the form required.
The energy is 5461.61; kWh
